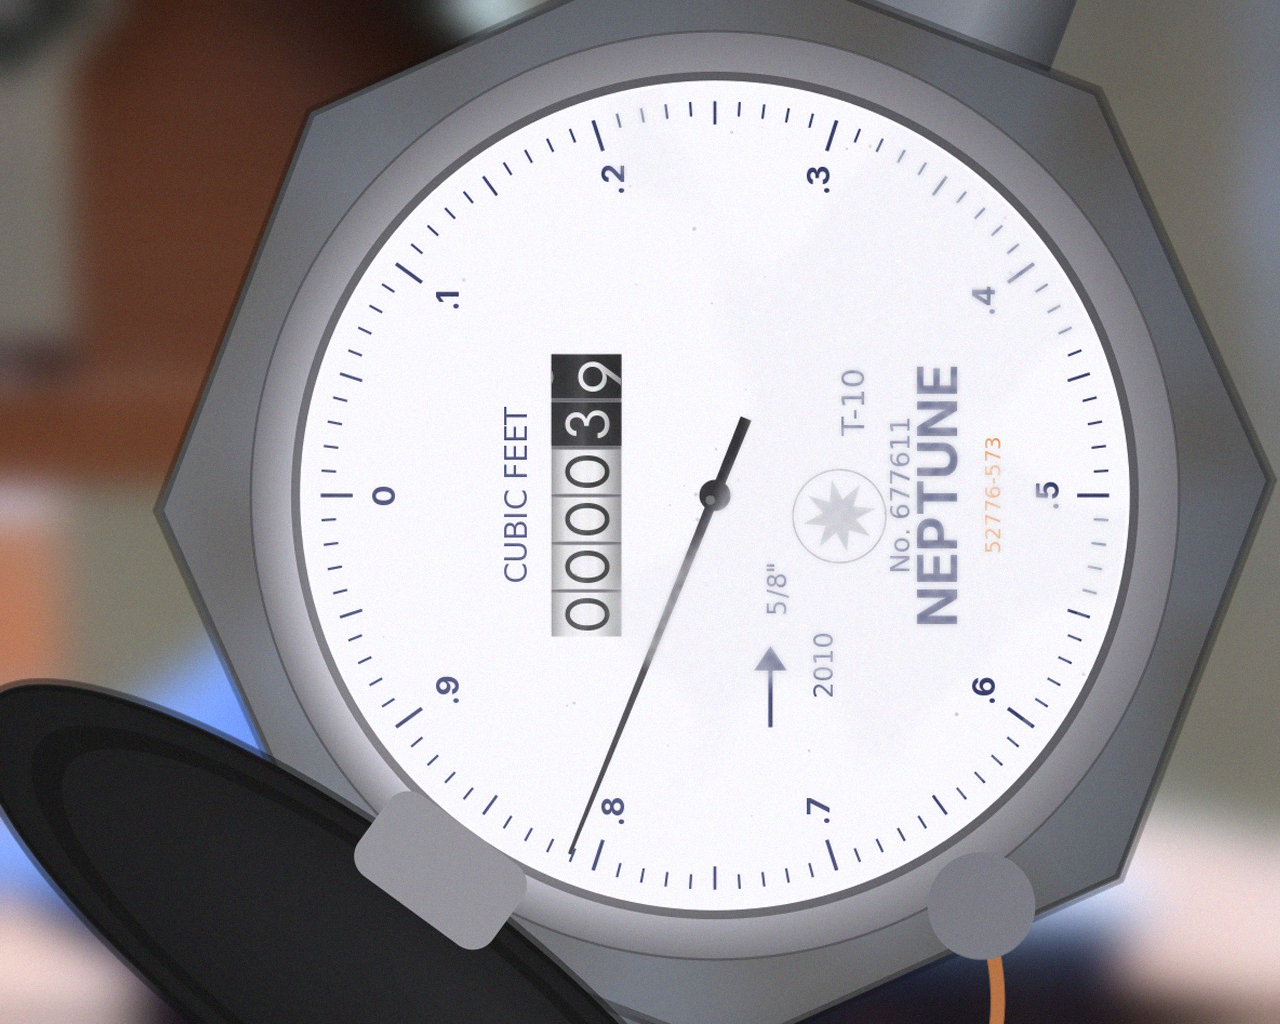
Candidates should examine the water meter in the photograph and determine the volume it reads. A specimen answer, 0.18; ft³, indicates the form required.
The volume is 38.81; ft³
